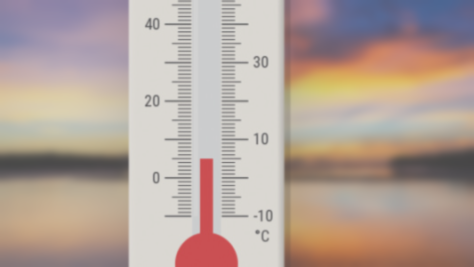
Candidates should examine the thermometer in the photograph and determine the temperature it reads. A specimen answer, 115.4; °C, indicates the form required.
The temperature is 5; °C
